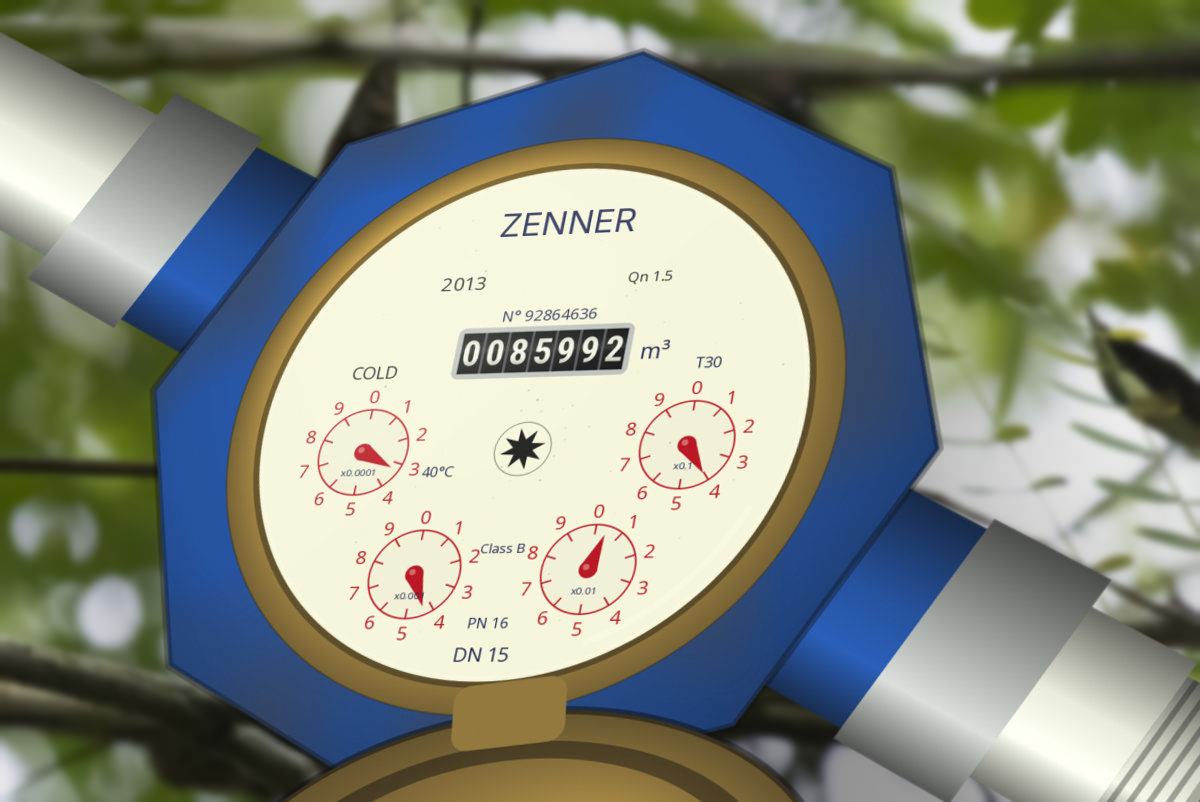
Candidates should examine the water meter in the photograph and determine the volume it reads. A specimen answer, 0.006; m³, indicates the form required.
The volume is 85992.4043; m³
